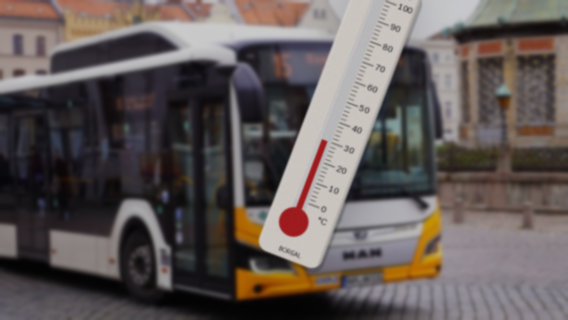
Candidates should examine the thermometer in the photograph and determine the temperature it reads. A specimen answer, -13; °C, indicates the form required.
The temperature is 30; °C
